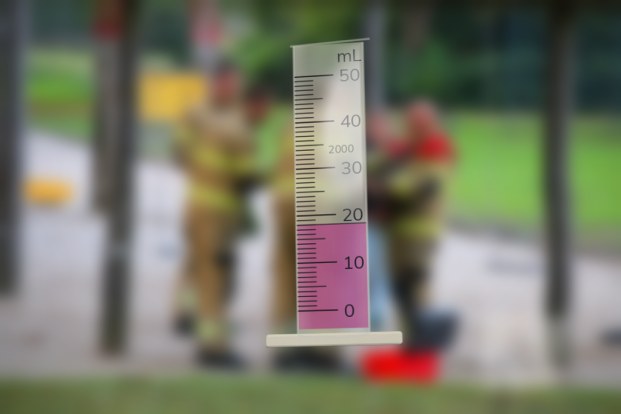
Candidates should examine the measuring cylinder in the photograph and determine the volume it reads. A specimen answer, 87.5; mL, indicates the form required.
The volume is 18; mL
